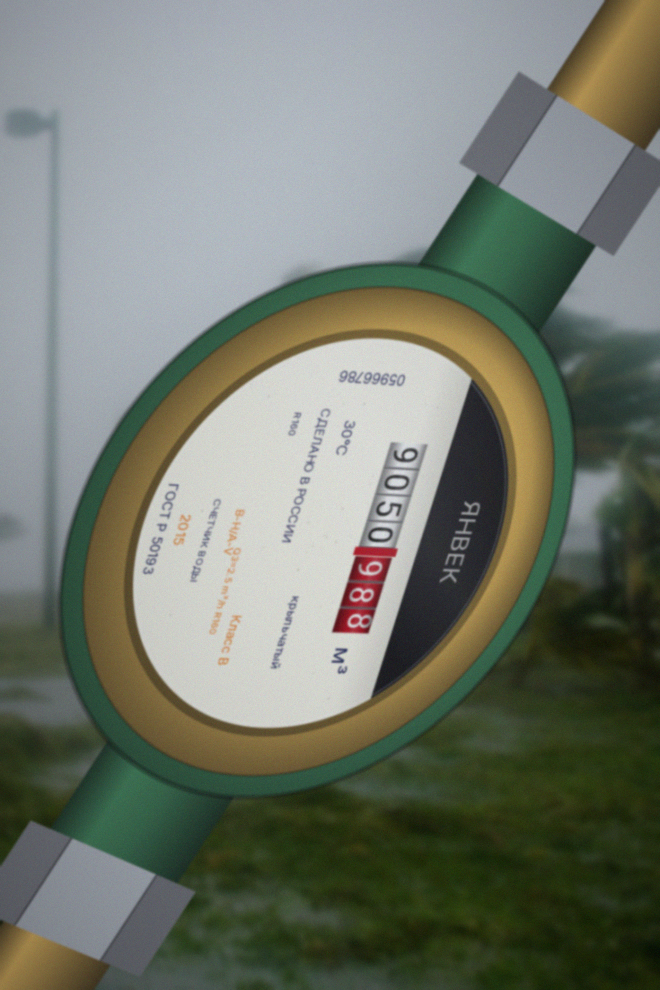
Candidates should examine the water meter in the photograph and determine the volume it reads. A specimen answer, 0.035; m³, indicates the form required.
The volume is 9050.988; m³
